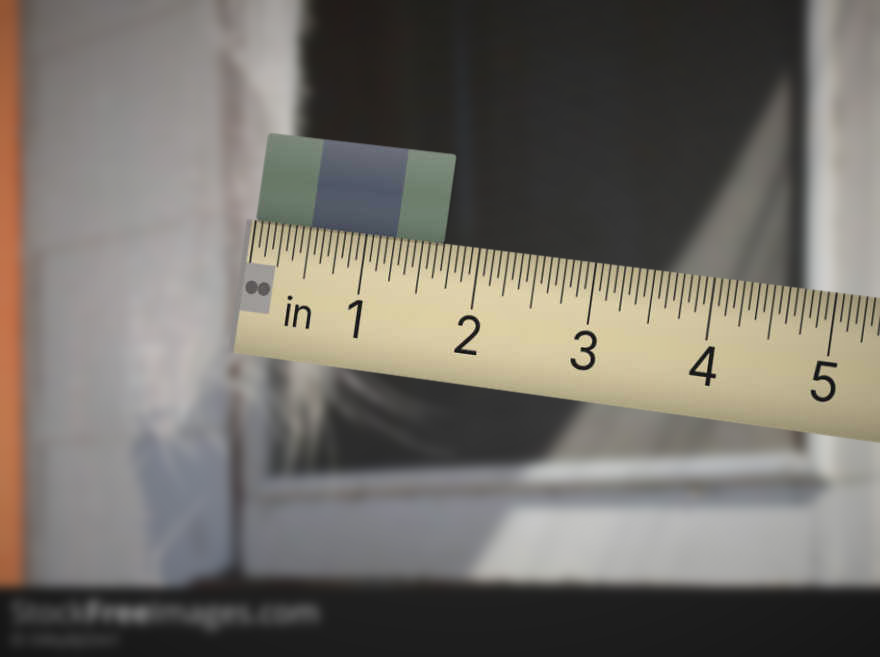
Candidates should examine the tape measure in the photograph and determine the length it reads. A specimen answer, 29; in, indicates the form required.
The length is 1.6875; in
